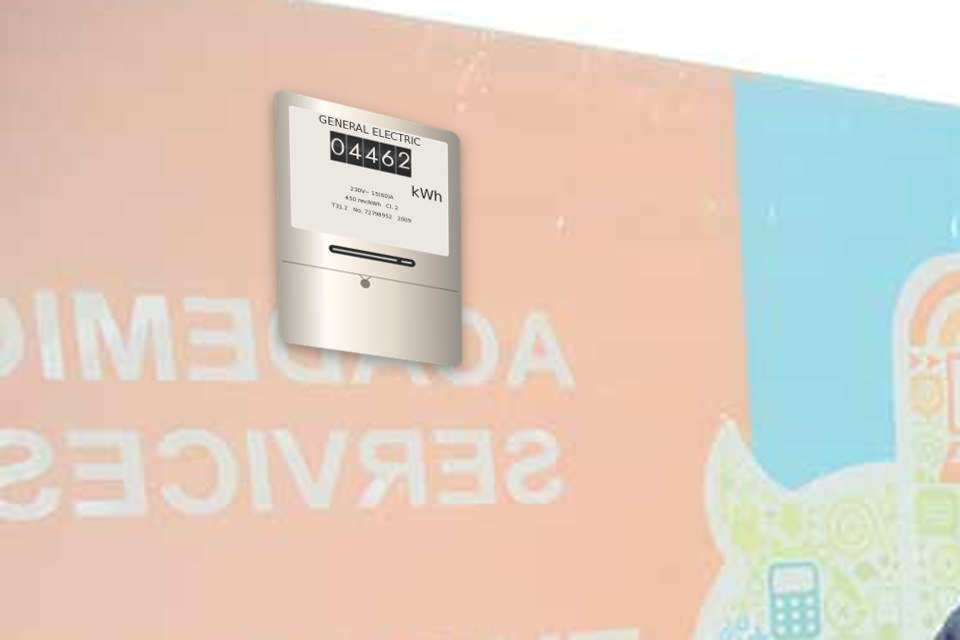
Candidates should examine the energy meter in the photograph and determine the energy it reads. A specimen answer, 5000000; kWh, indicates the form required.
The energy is 4462; kWh
